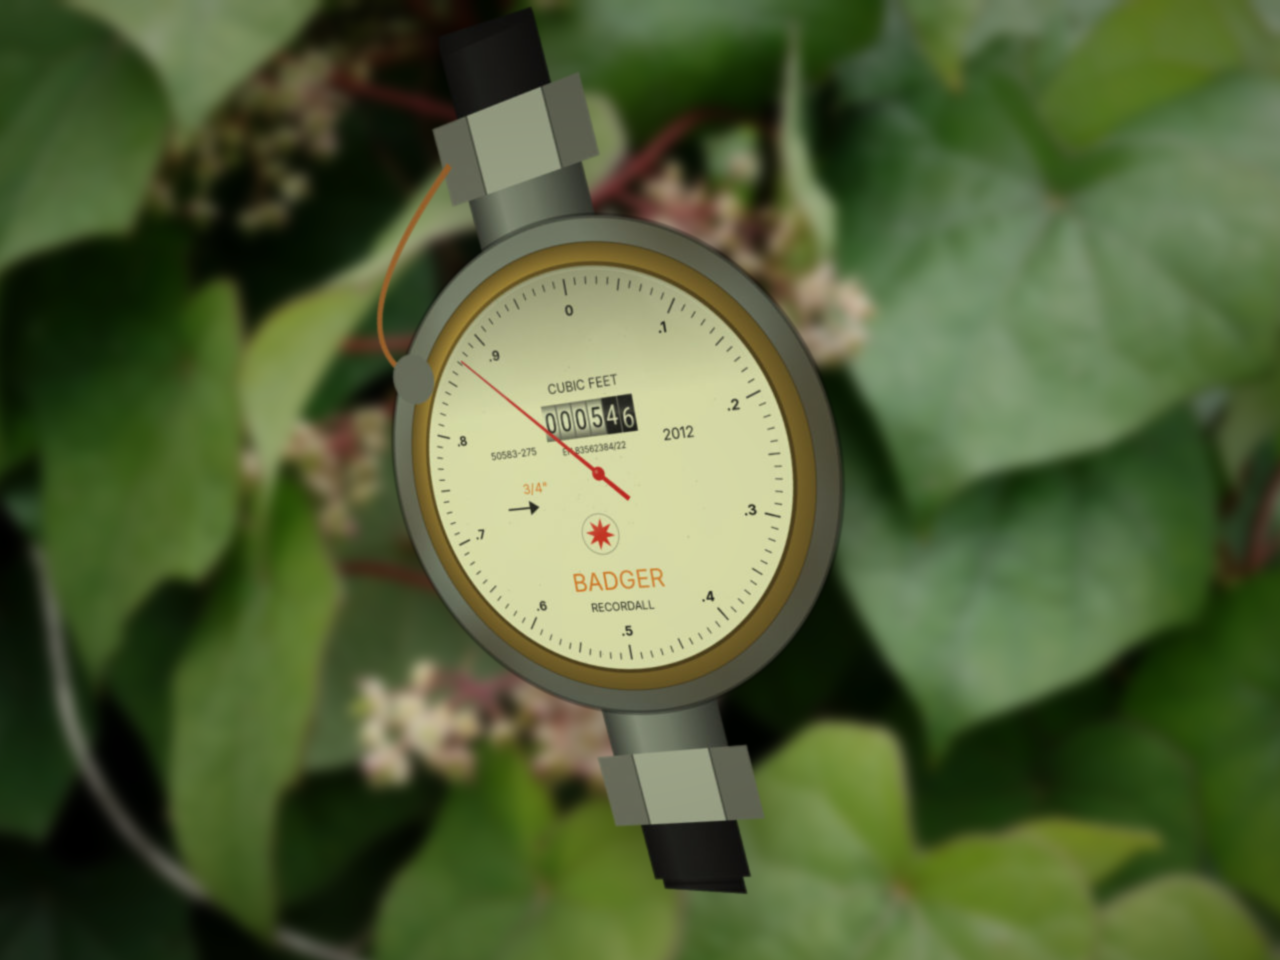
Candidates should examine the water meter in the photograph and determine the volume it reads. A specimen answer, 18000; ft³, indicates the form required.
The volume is 545.87; ft³
